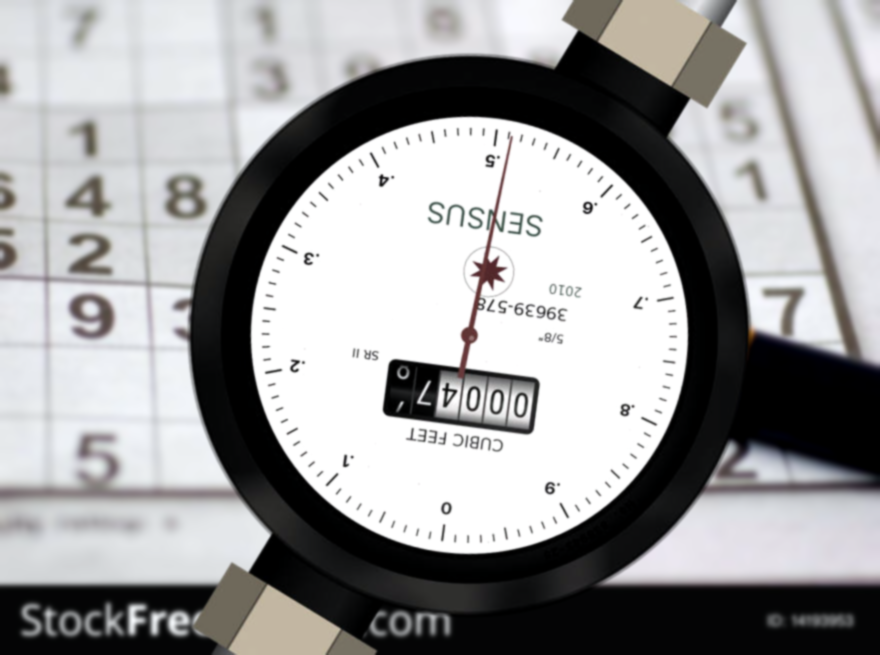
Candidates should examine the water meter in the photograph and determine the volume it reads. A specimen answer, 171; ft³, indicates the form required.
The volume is 477.51; ft³
